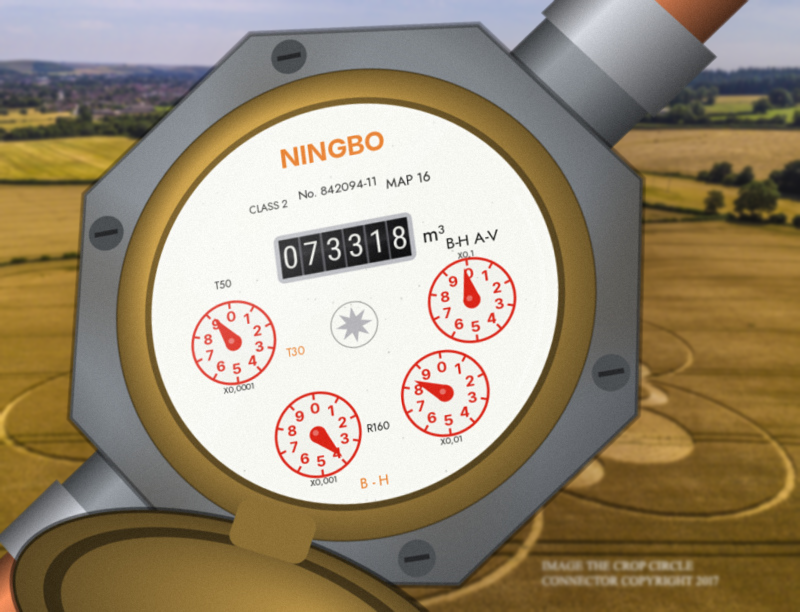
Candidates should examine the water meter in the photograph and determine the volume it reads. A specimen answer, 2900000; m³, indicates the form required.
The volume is 73317.9839; m³
